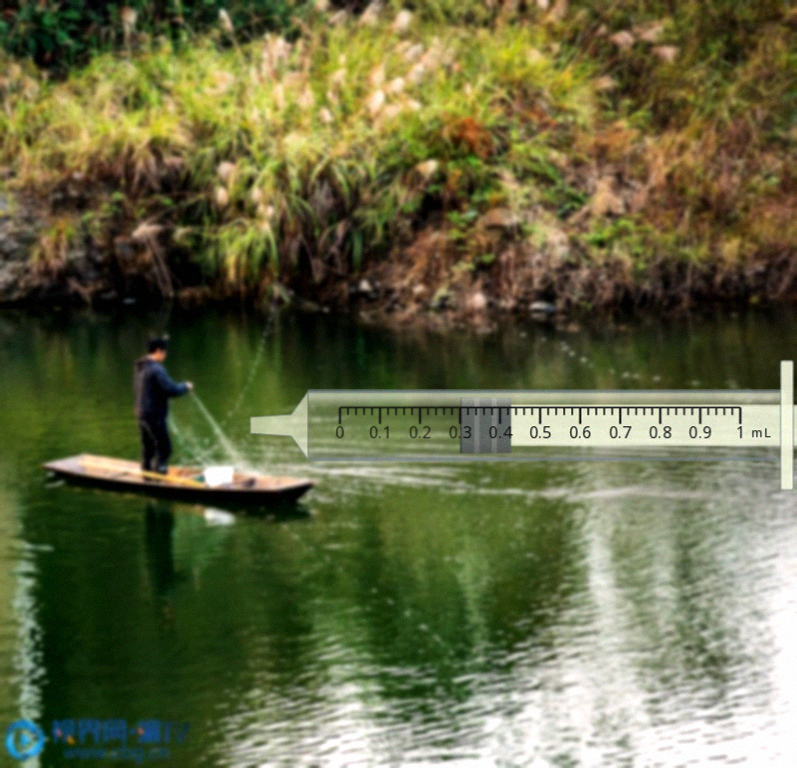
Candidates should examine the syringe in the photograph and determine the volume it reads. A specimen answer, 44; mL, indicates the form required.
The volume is 0.3; mL
